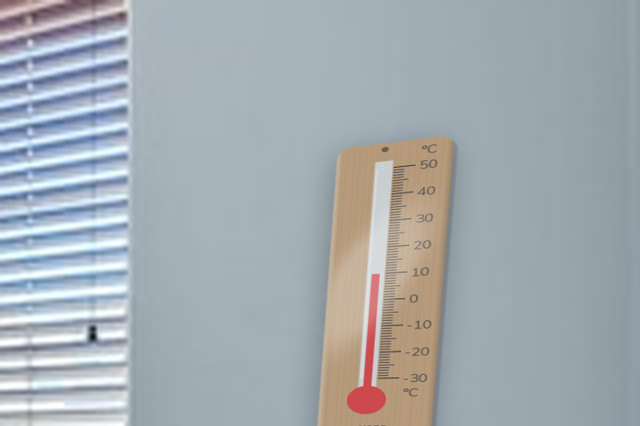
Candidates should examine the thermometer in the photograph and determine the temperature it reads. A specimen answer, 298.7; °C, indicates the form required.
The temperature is 10; °C
